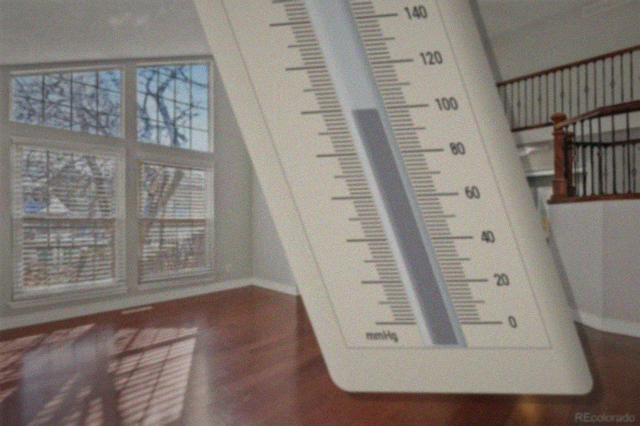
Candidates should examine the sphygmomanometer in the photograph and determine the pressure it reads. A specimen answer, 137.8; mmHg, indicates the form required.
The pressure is 100; mmHg
